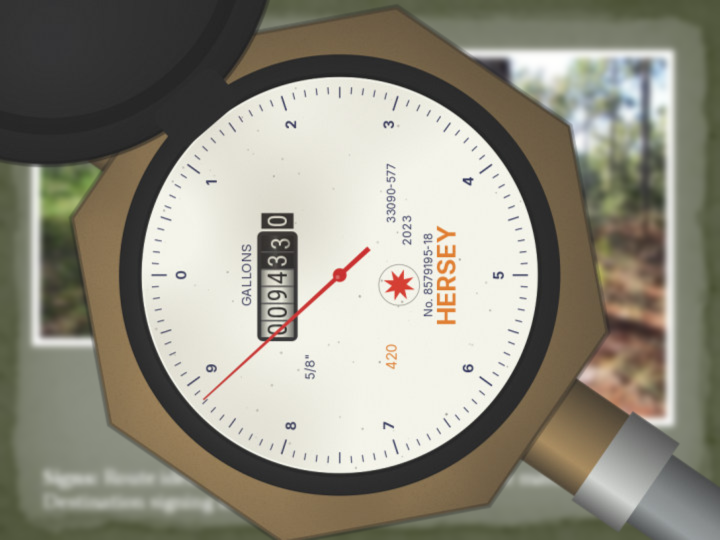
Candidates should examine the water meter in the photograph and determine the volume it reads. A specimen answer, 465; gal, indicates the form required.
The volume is 94328.8; gal
